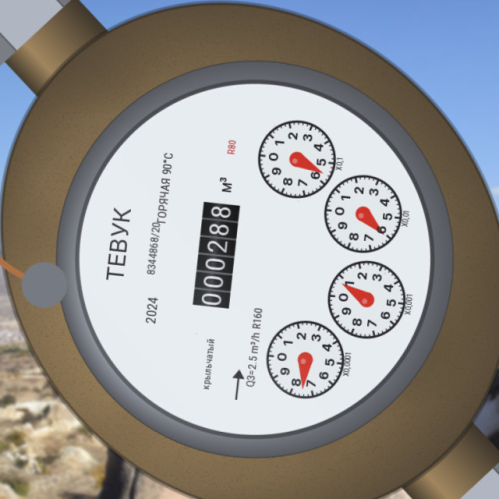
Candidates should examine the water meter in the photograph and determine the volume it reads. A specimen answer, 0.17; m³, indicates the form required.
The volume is 288.5607; m³
